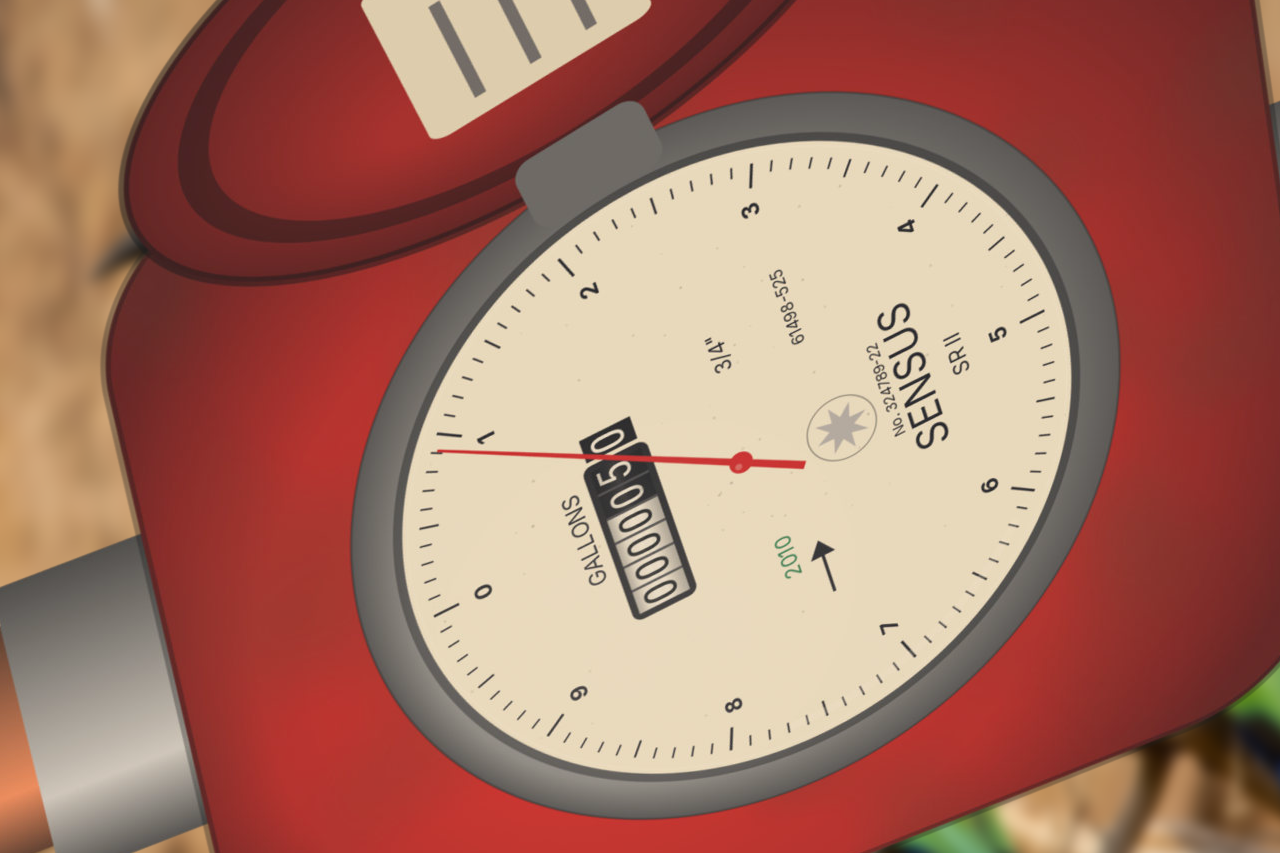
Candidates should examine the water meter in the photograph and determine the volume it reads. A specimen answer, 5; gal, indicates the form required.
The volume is 50.9; gal
